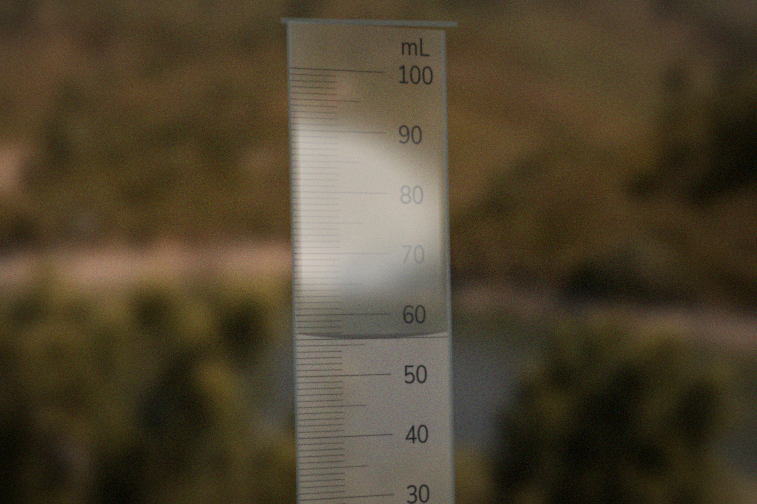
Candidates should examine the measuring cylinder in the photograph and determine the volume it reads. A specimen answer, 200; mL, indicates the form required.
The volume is 56; mL
